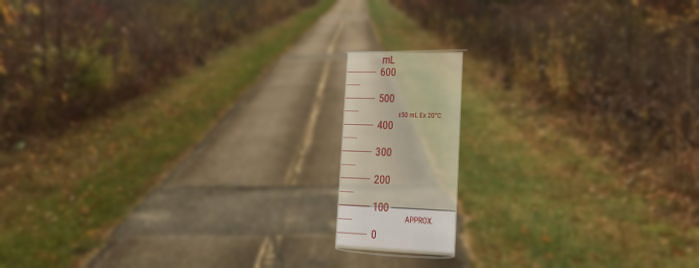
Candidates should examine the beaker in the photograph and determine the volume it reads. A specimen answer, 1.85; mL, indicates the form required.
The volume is 100; mL
